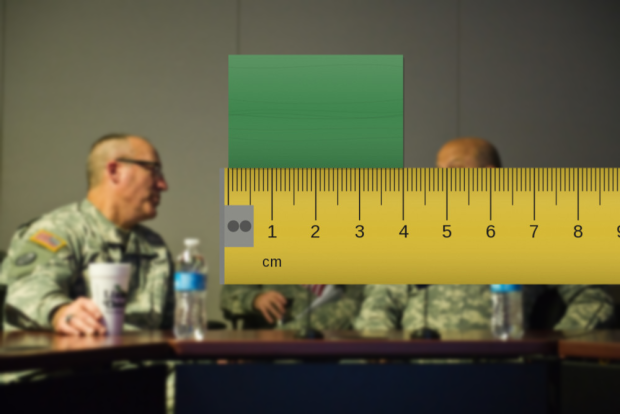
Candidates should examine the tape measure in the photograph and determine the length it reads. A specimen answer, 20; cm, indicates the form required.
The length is 4; cm
